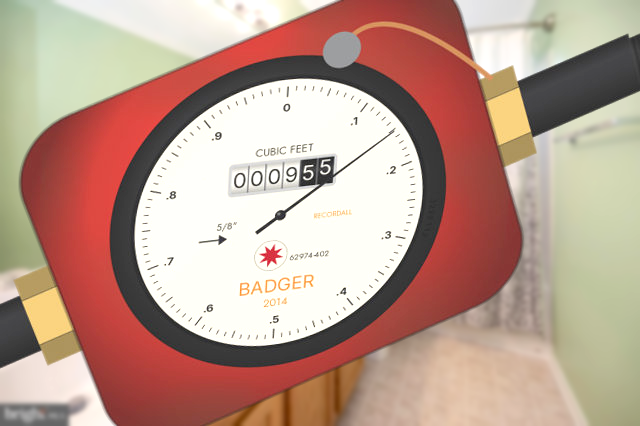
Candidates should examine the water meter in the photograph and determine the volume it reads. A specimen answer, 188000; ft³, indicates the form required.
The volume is 955.15; ft³
